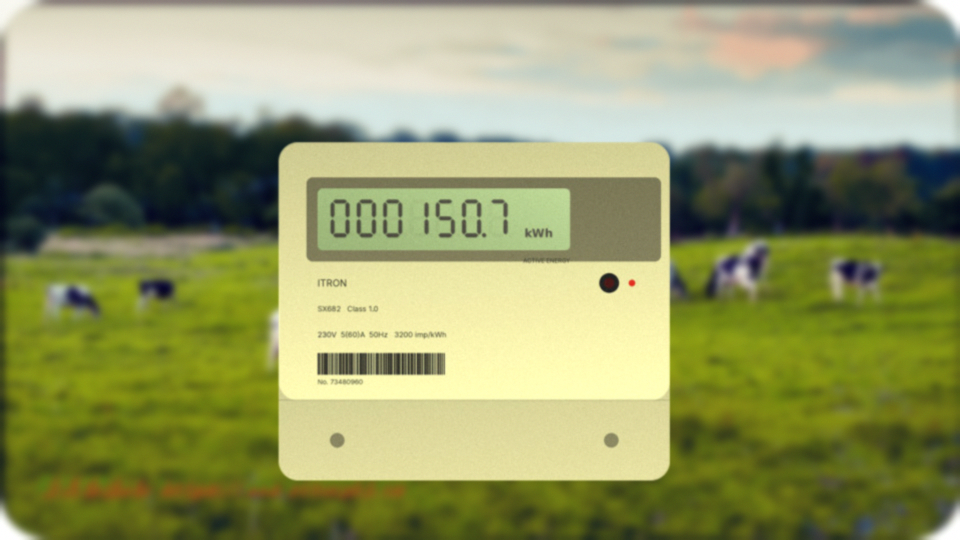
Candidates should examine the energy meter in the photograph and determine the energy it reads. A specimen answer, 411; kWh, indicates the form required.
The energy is 150.7; kWh
